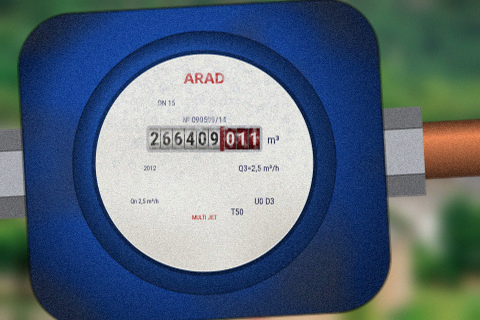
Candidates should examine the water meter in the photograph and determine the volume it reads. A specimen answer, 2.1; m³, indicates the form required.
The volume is 266409.011; m³
